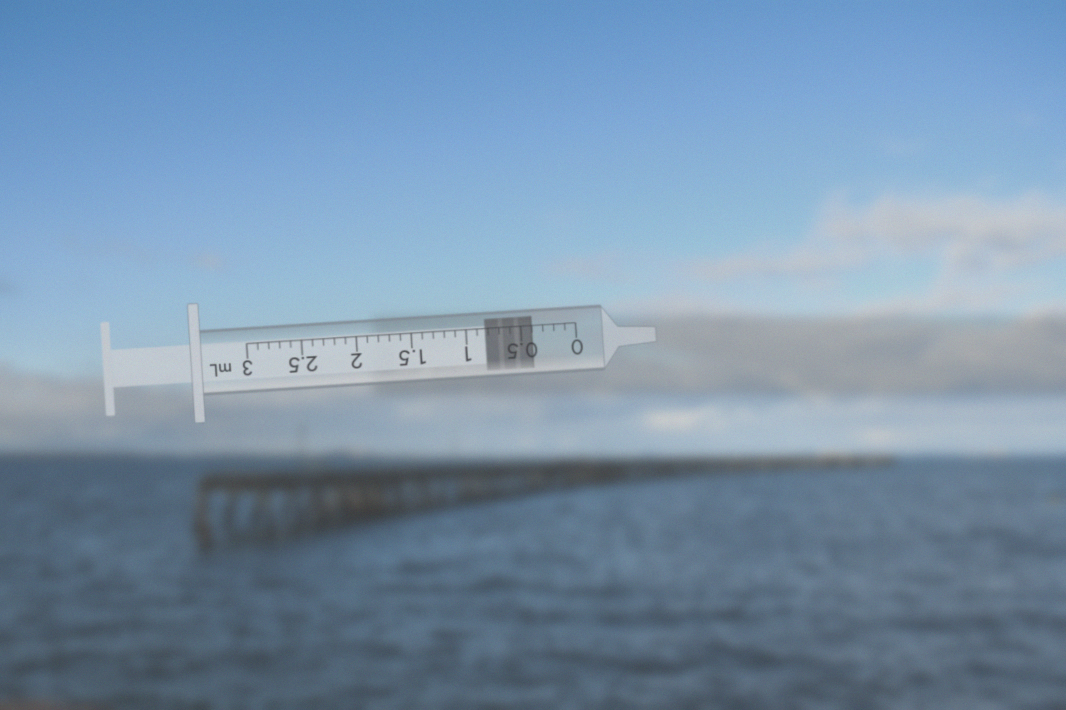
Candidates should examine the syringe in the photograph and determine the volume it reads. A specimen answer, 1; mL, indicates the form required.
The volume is 0.4; mL
